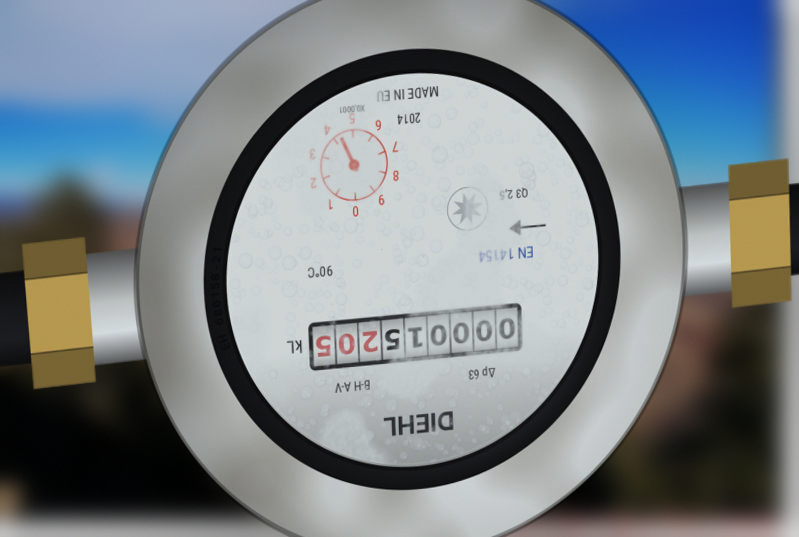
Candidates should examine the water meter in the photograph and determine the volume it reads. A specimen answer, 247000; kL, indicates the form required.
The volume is 15.2054; kL
